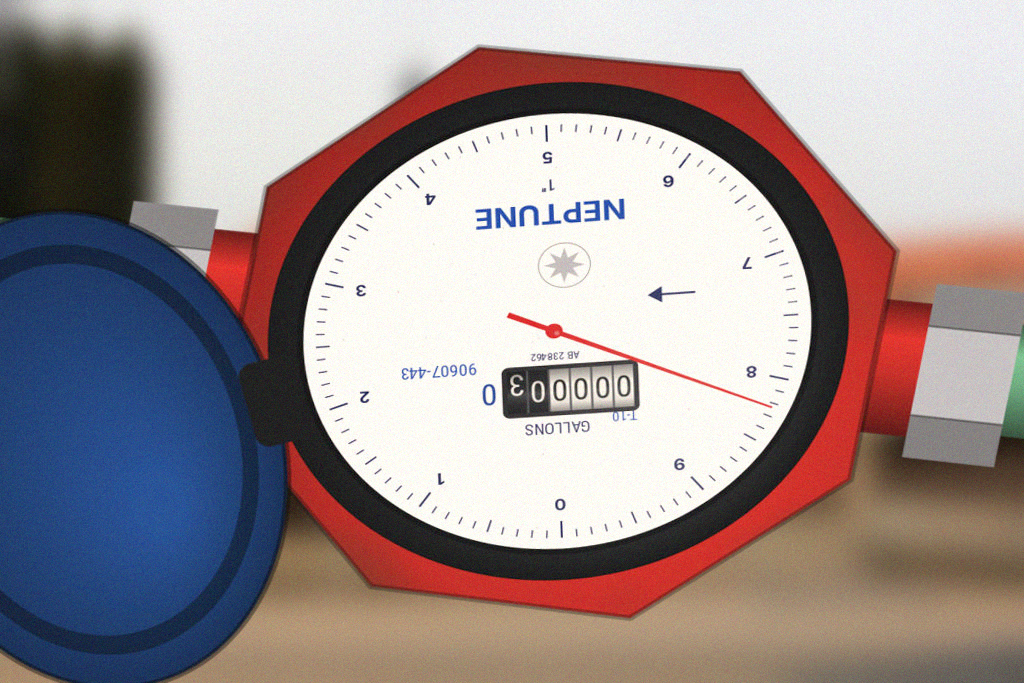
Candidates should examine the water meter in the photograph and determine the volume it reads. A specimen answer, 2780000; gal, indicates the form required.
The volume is 28.2; gal
